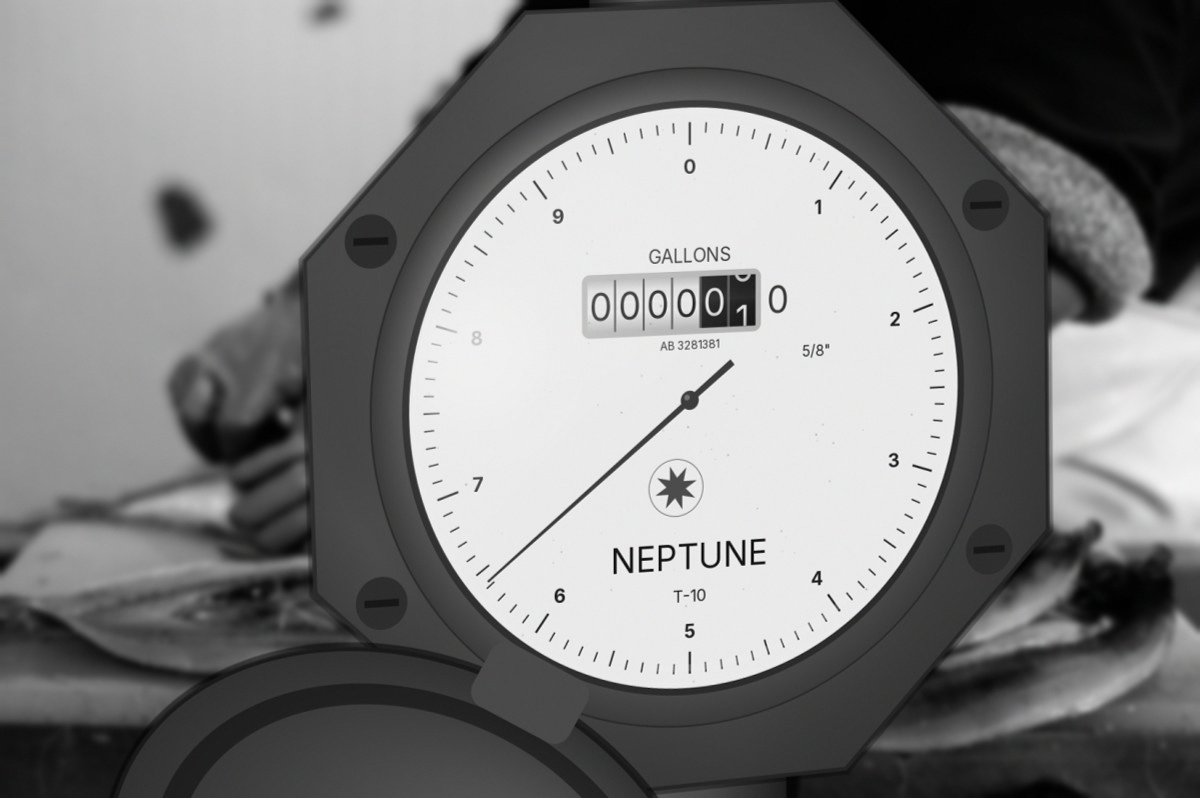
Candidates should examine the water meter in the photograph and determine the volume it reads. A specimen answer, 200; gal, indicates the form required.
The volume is 6.4; gal
